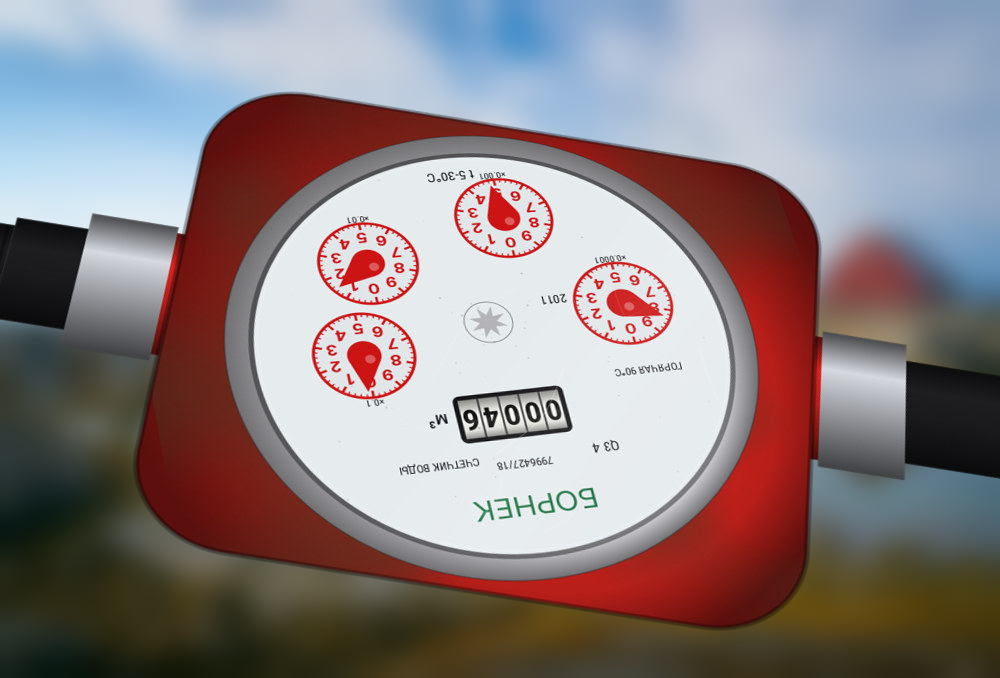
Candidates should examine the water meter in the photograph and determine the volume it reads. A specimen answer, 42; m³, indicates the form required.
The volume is 46.0148; m³
